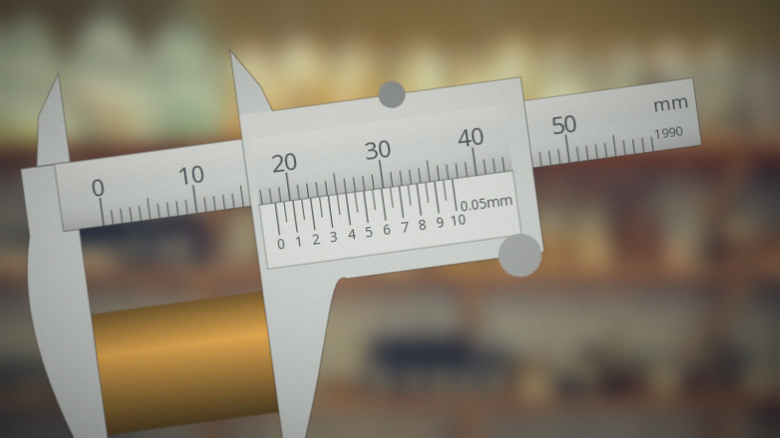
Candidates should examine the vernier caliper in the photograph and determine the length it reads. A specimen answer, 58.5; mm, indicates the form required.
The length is 18.4; mm
